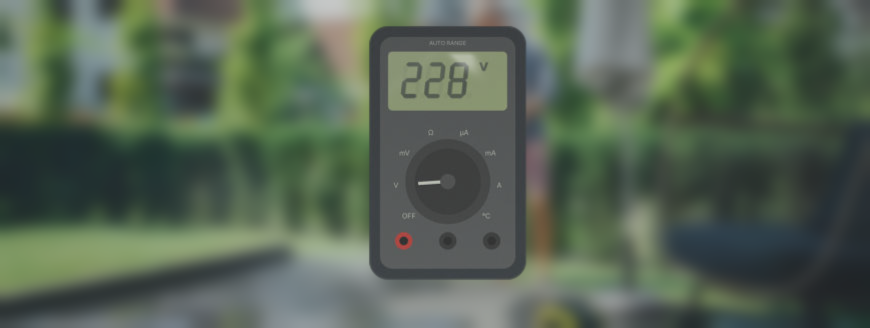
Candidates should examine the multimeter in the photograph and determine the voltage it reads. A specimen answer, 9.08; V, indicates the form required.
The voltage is 228; V
